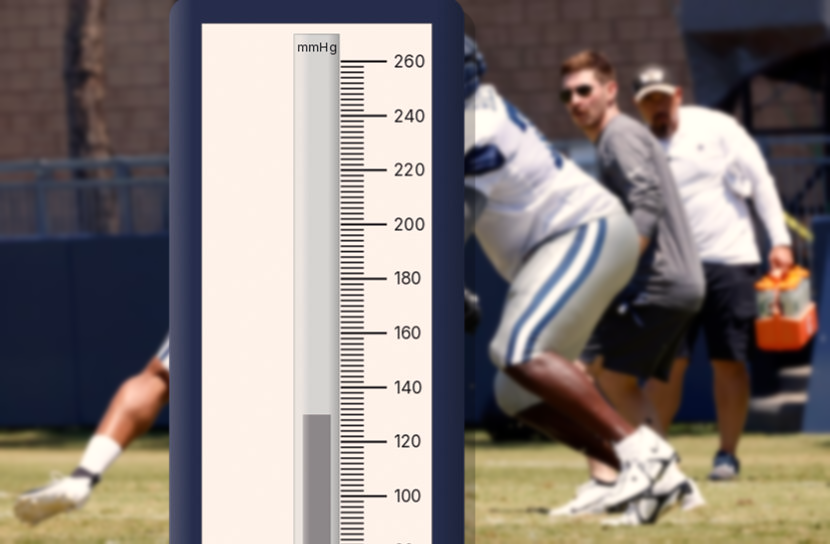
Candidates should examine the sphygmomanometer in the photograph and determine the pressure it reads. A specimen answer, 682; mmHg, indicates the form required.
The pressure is 130; mmHg
